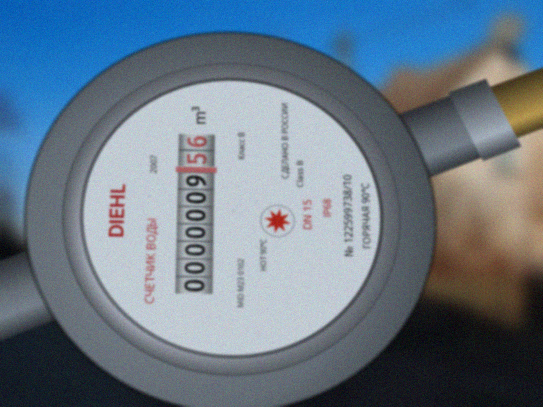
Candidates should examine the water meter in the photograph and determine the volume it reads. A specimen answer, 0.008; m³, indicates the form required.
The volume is 9.56; m³
